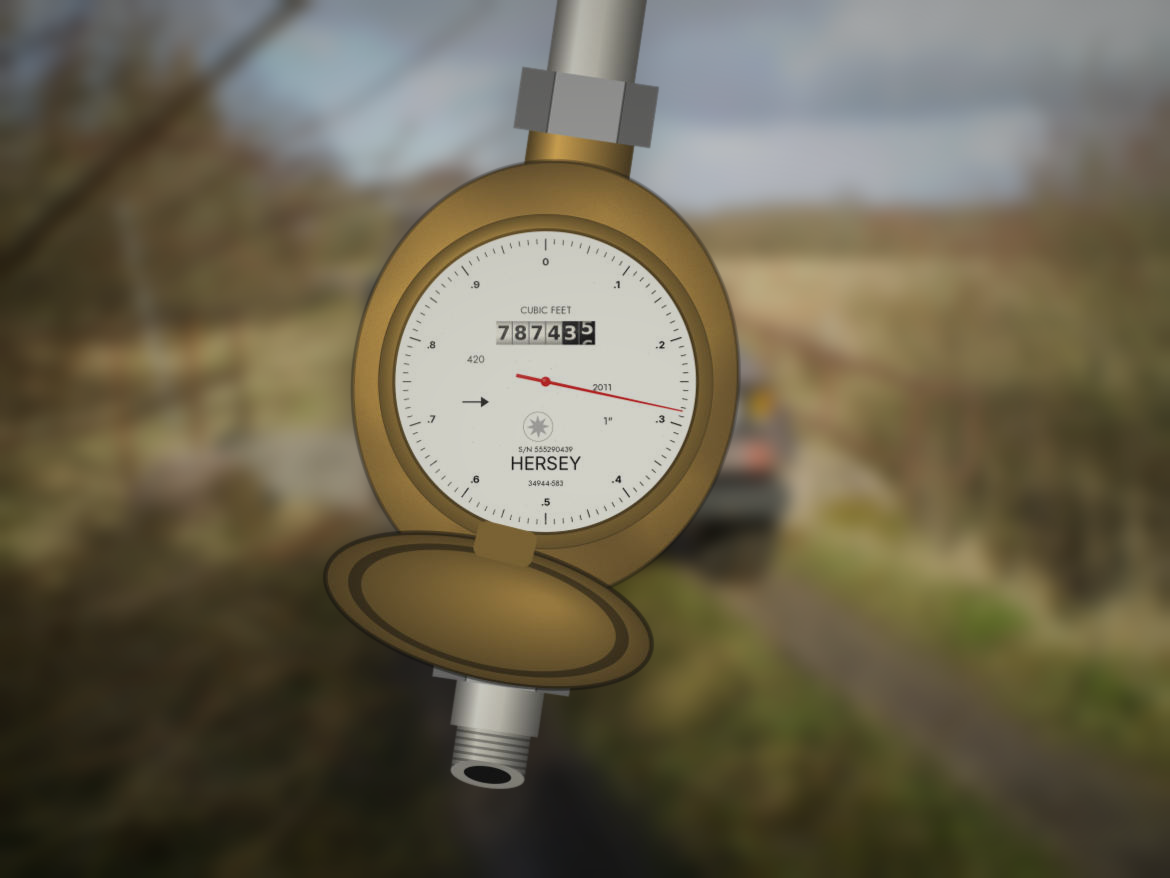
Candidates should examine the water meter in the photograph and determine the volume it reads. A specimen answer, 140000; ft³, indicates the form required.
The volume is 787435.28; ft³
